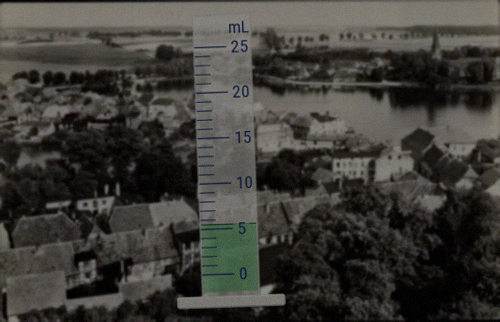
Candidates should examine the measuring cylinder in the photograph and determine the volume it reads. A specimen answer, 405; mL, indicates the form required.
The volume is 5.5; mL
